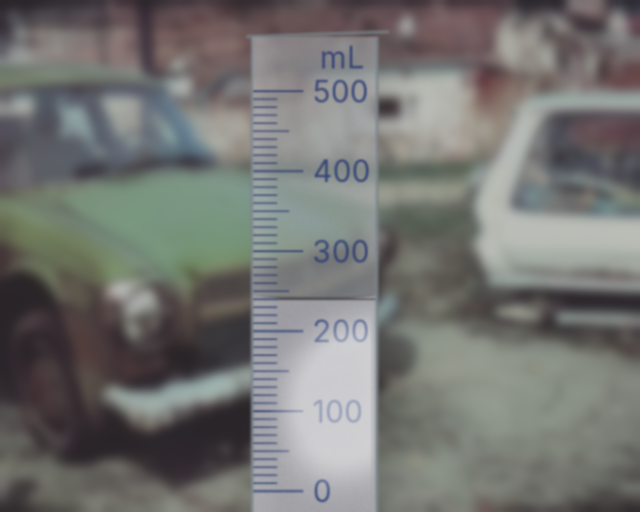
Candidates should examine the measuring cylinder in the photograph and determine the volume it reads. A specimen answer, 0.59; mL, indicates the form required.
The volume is 240; mL
